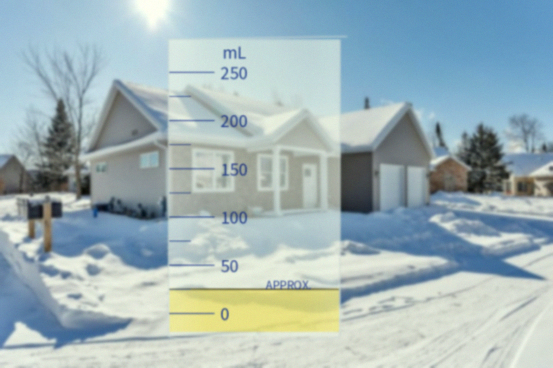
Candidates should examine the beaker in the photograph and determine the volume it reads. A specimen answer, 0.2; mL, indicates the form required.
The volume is 25; mL
